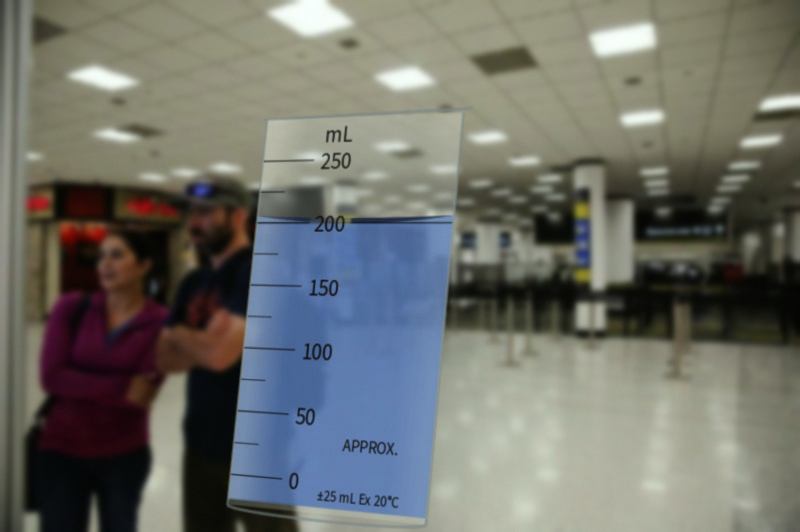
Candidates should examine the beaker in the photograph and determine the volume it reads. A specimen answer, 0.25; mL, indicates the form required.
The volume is 200; mL
